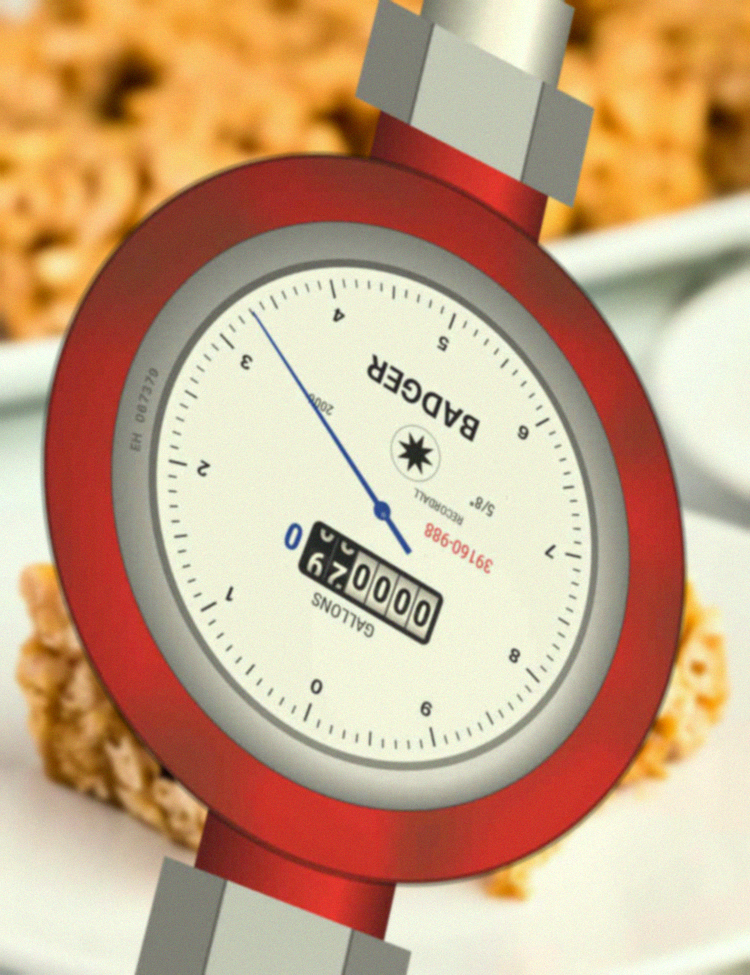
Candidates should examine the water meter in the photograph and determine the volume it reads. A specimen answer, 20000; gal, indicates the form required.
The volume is 293.3; gal
